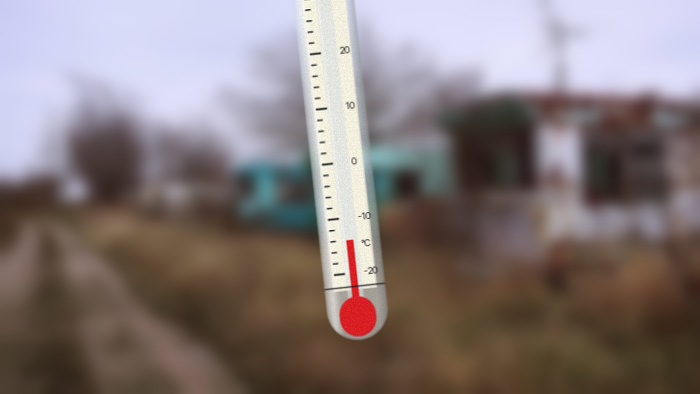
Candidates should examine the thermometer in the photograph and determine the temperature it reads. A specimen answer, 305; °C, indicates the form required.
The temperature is -14; °C
